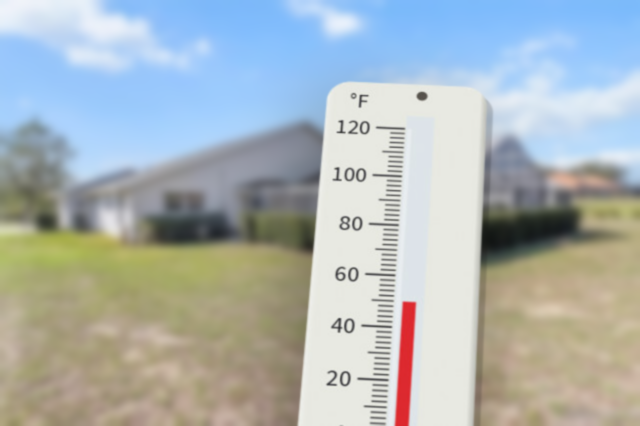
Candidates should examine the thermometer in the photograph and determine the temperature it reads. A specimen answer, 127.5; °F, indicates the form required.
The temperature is 50; °F
